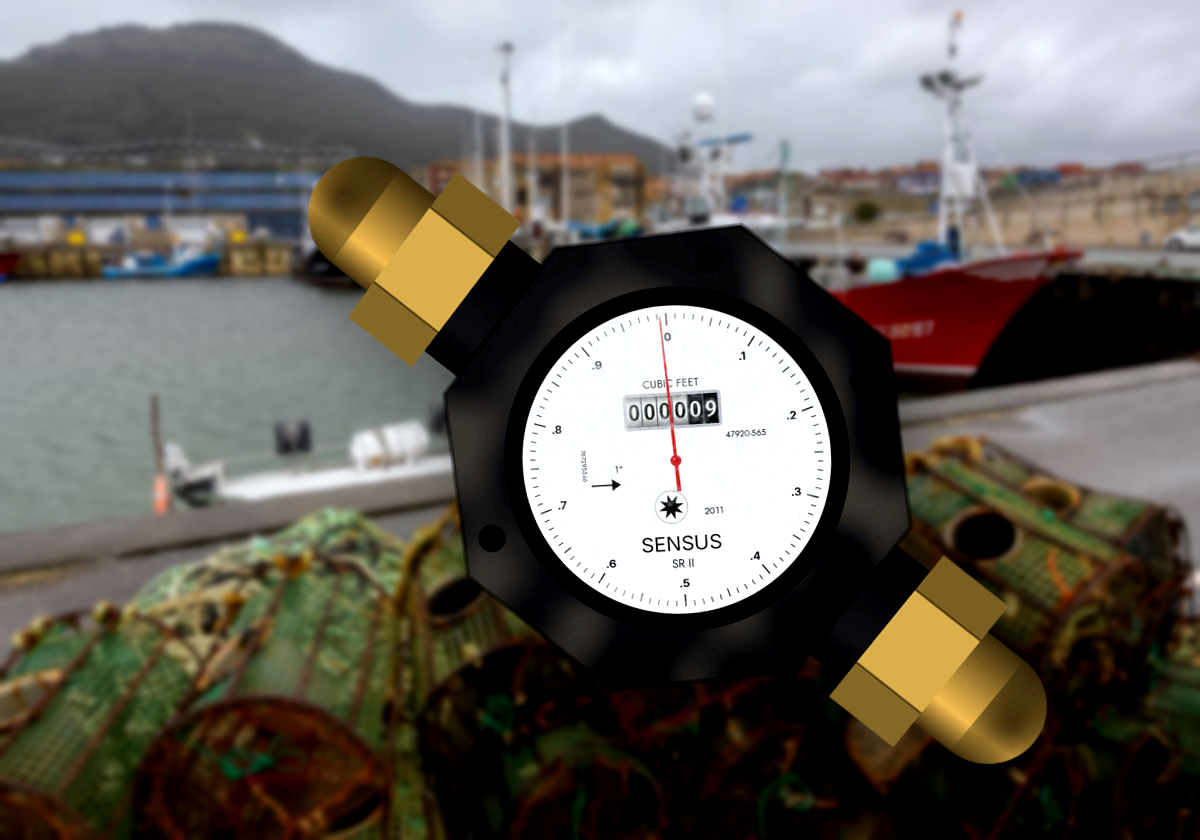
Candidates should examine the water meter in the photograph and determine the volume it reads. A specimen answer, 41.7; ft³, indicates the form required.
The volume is 8.99; ft³
